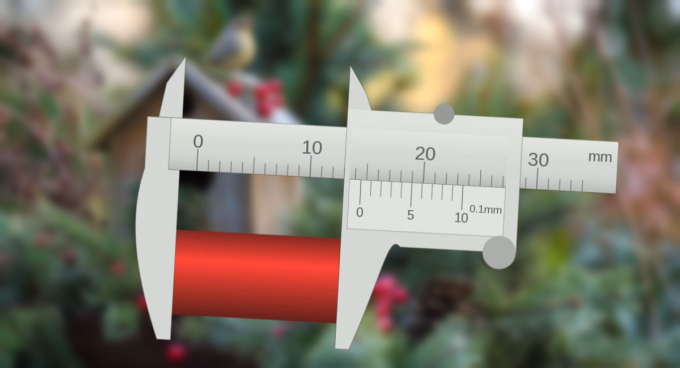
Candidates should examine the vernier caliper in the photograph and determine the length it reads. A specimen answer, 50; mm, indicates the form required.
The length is 14.5; mm
